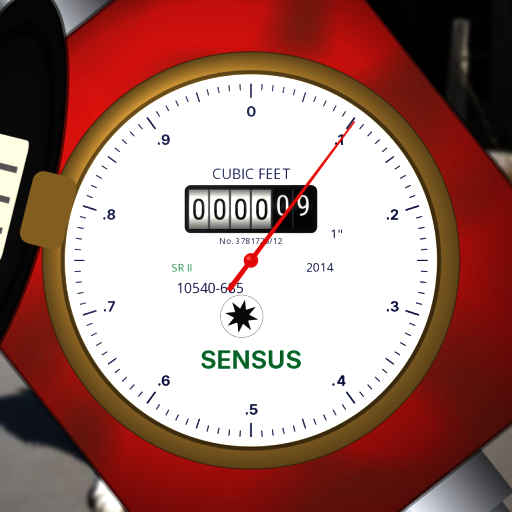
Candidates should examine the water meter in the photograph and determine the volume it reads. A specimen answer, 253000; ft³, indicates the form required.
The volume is 9.10; ft³
